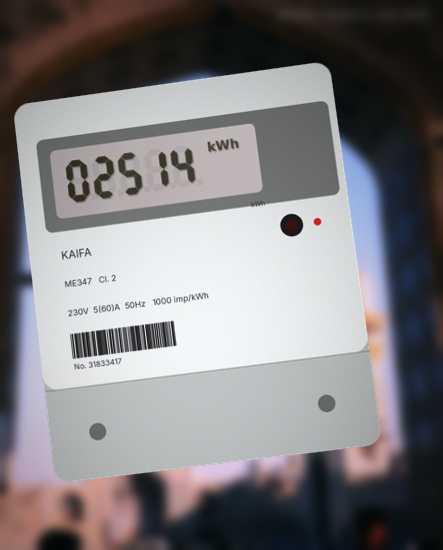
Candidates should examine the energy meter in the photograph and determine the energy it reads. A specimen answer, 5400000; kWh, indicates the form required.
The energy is 2514; kWh
